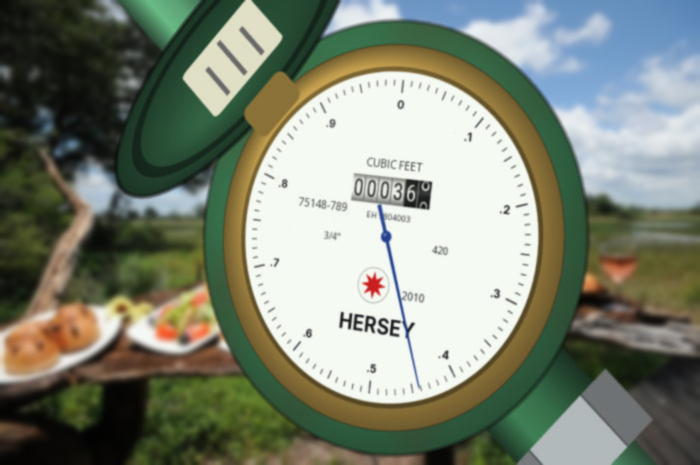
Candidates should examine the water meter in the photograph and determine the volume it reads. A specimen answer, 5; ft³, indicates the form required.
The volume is 368.44; ft³
